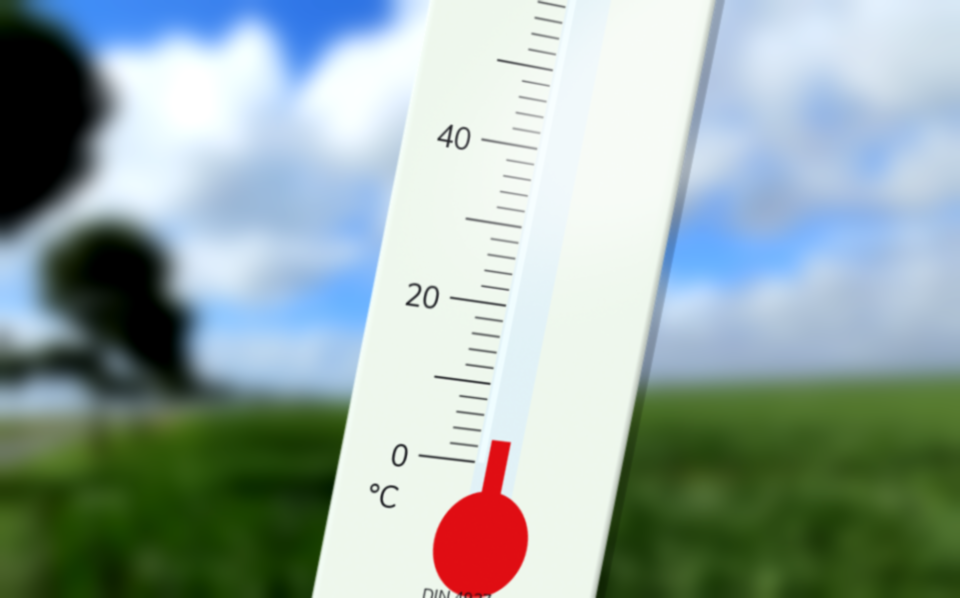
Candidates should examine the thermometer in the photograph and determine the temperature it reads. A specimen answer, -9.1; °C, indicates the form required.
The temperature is 3; °C
